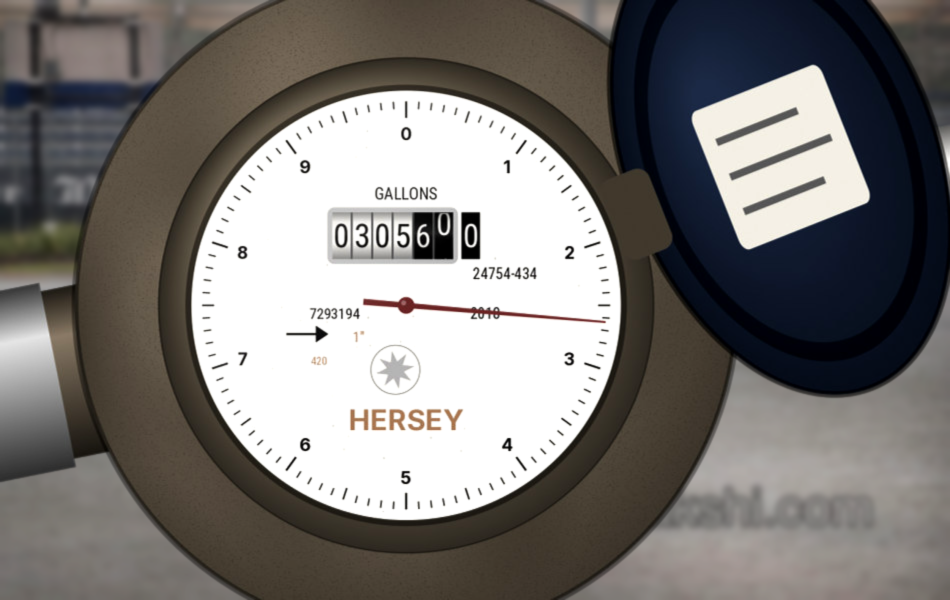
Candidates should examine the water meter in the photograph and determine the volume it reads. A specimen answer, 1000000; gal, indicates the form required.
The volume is 305602.6; gal
